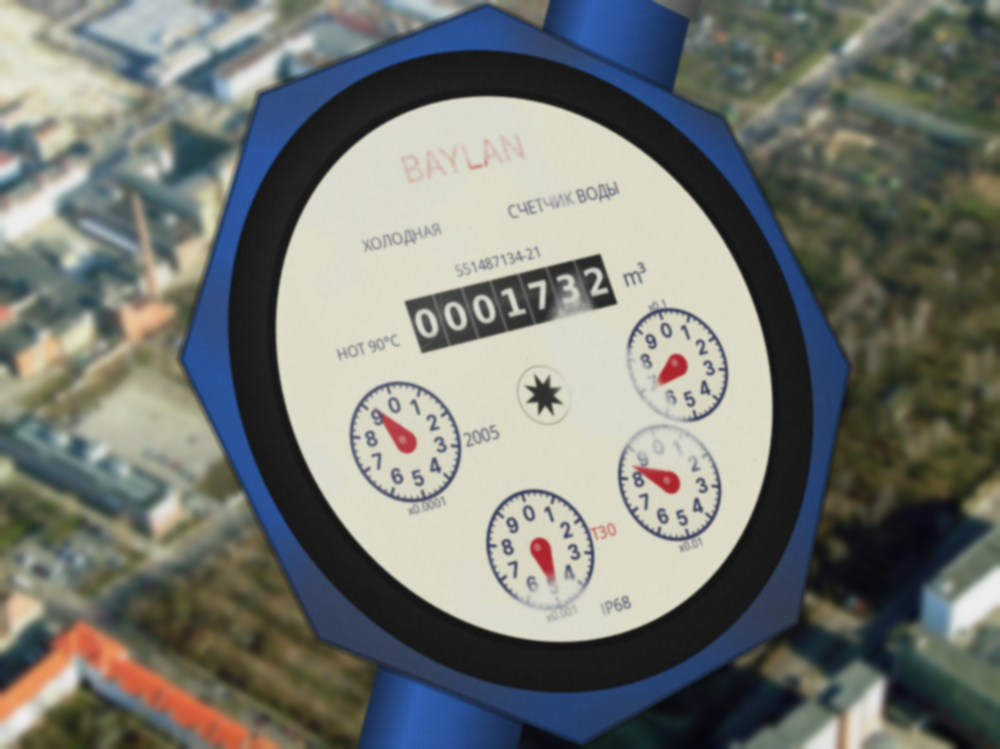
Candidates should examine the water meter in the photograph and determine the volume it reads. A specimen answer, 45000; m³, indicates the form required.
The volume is 1732.6849; m³
